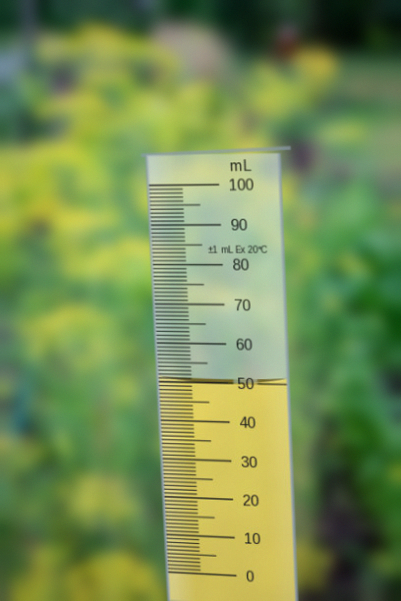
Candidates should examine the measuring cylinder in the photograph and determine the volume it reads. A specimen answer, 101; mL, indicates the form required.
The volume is 50; mL
